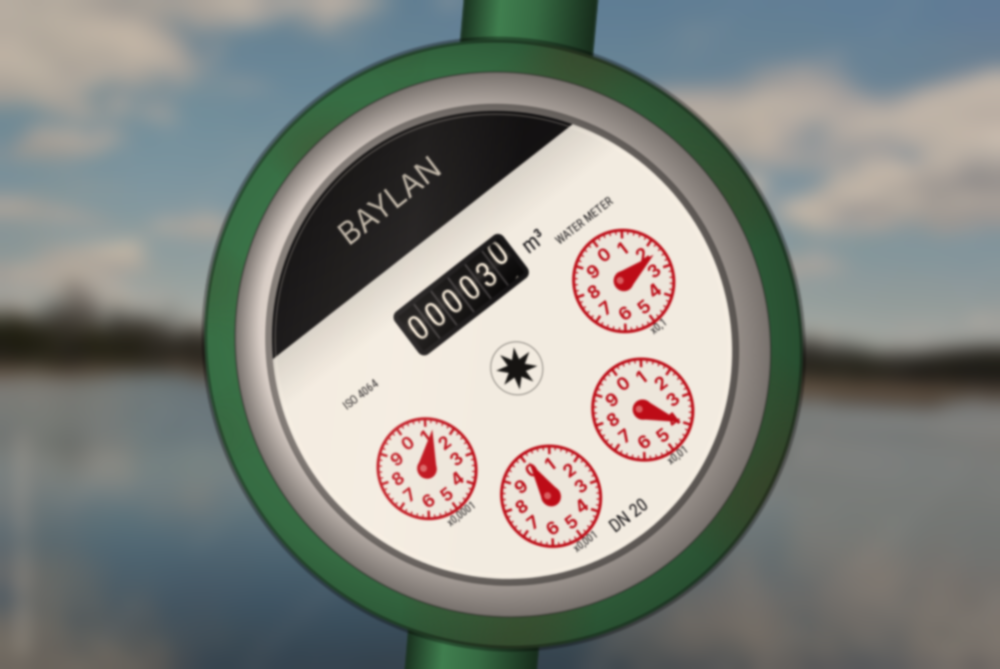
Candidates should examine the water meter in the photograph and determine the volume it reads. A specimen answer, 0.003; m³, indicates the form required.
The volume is 30.2401; m³
